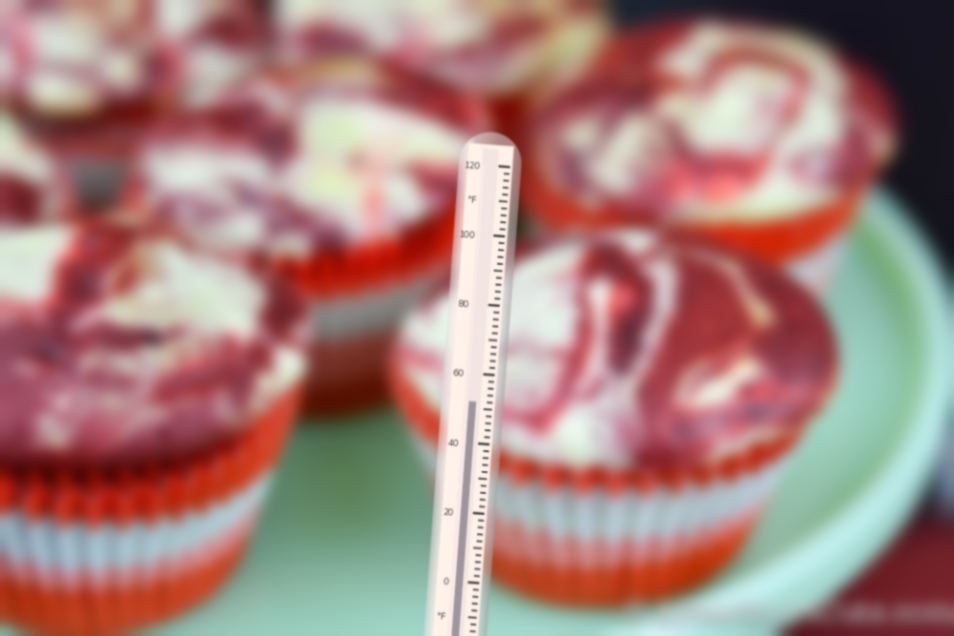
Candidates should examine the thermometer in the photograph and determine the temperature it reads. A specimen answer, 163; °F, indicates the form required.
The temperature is 52; °F
